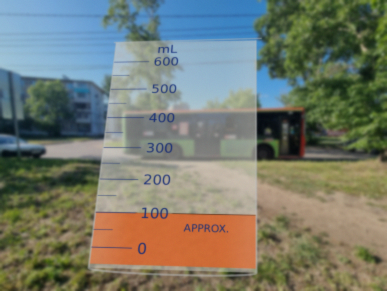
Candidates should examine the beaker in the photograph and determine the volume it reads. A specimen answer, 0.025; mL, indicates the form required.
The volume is 100; mL
